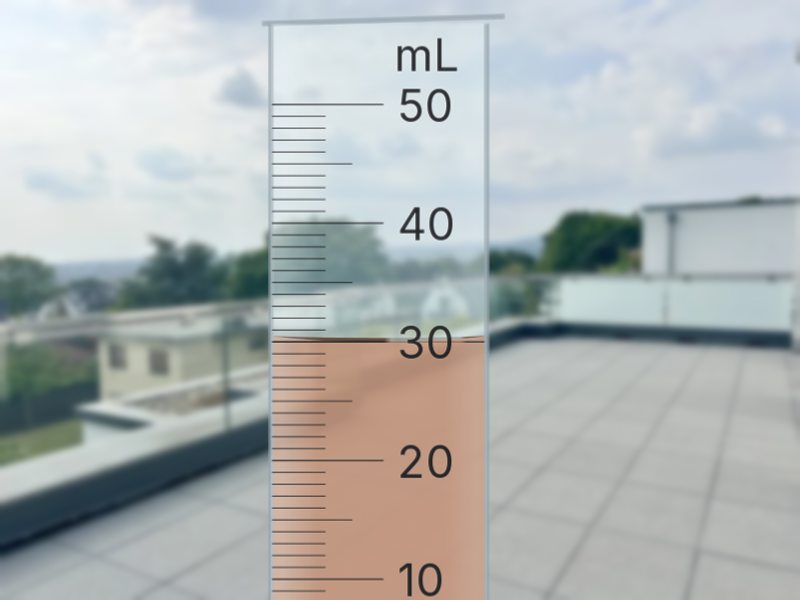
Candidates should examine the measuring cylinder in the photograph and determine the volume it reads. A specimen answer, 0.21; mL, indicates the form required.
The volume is 30; mL
